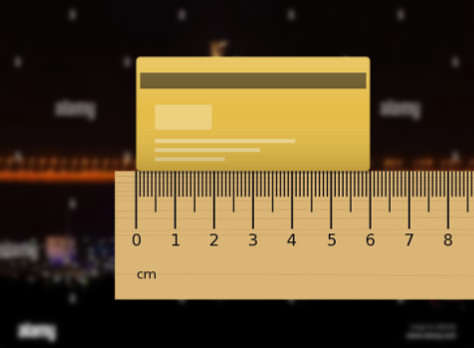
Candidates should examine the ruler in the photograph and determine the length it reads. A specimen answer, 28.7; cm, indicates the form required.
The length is 6; cm
